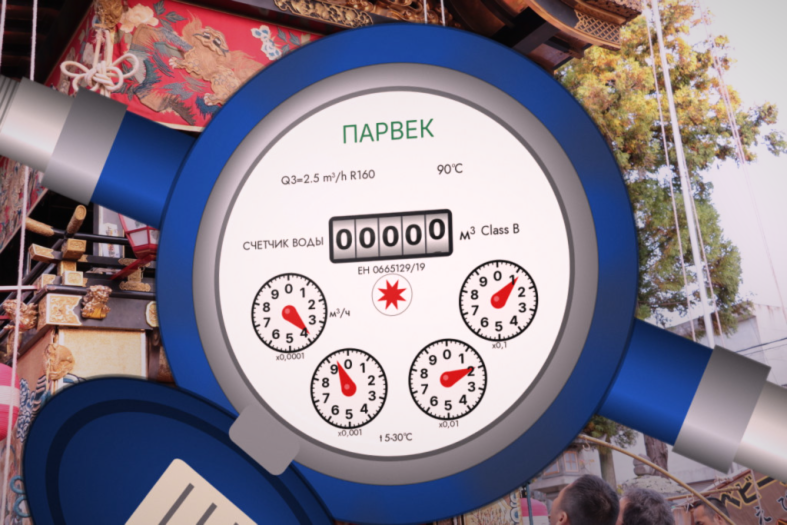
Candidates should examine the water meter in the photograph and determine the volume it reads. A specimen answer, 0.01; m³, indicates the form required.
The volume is 0.1193; m³
